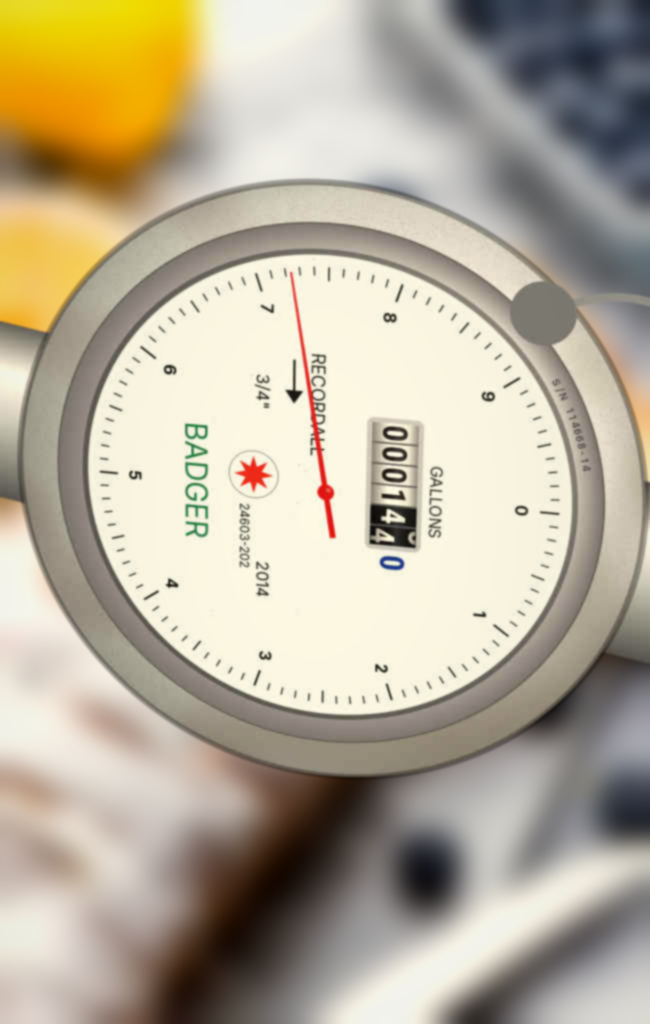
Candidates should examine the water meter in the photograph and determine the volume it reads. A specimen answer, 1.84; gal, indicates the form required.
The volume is 1437.2; gal
